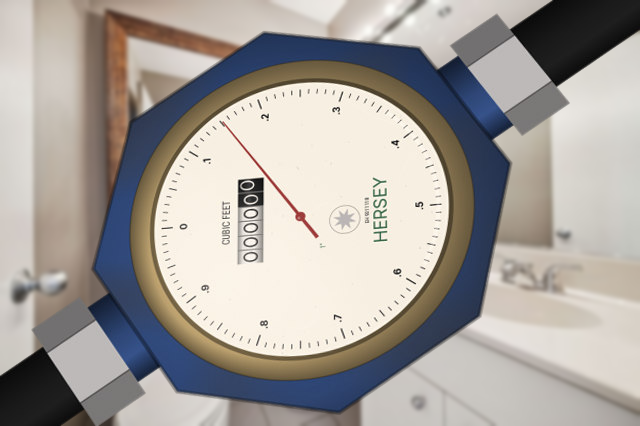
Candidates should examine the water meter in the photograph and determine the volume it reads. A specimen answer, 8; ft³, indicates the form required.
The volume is 0.15; ft³
